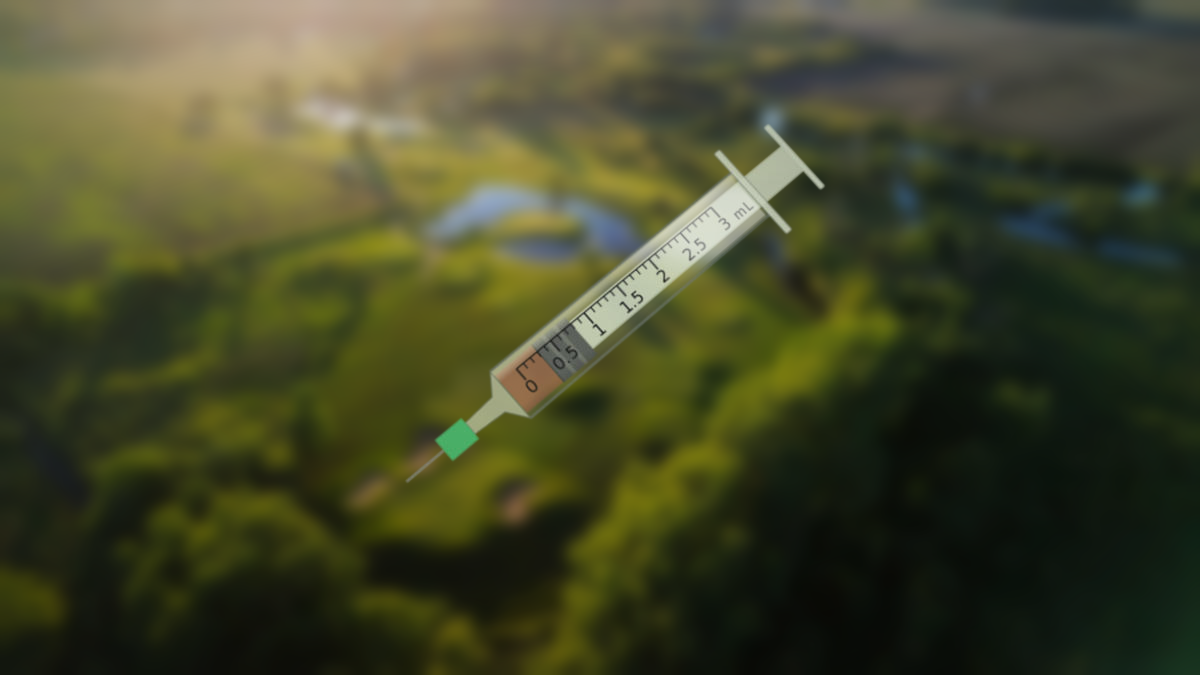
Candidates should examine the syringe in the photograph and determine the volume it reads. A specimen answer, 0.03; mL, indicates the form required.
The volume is 0.3; mL
